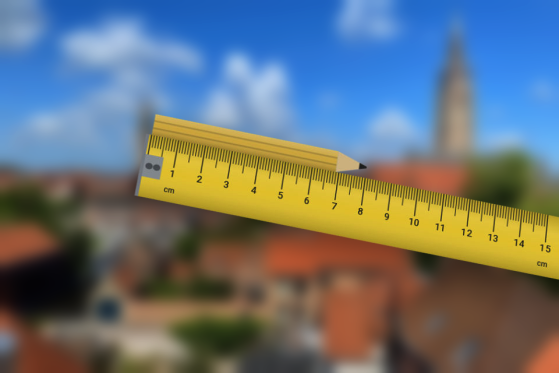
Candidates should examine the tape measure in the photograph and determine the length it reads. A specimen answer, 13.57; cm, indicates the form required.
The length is 8; cm
